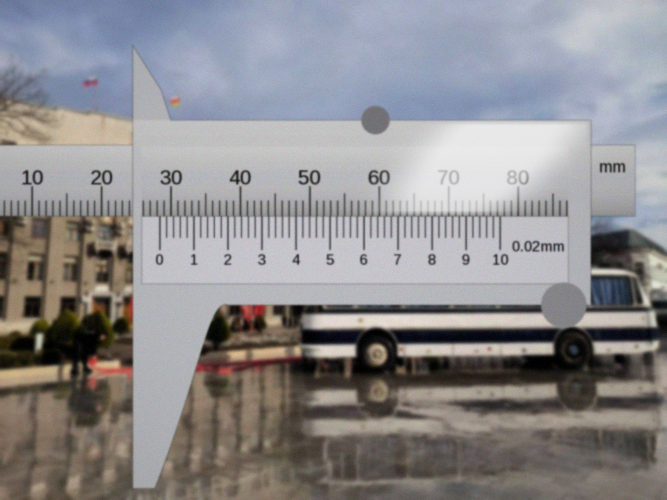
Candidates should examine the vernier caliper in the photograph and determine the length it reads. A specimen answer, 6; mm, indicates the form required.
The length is 28.4; mm
